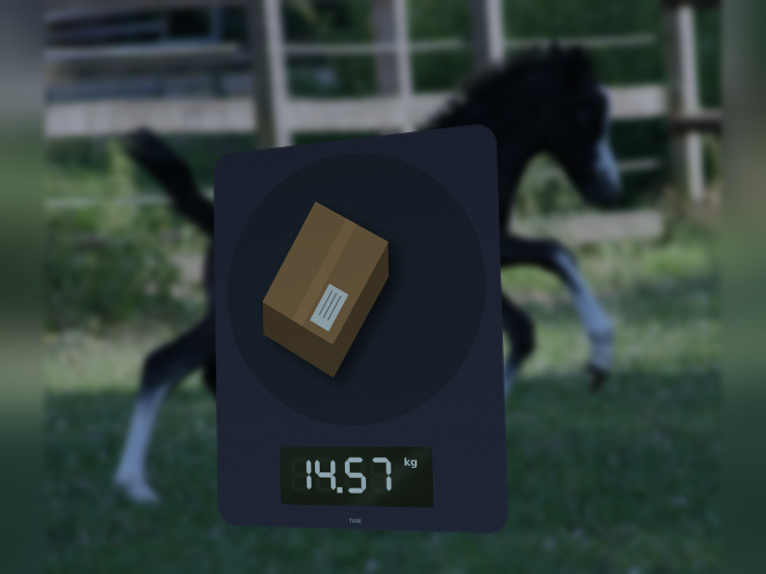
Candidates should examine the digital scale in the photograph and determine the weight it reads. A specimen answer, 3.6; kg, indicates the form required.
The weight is 14.57; kg
